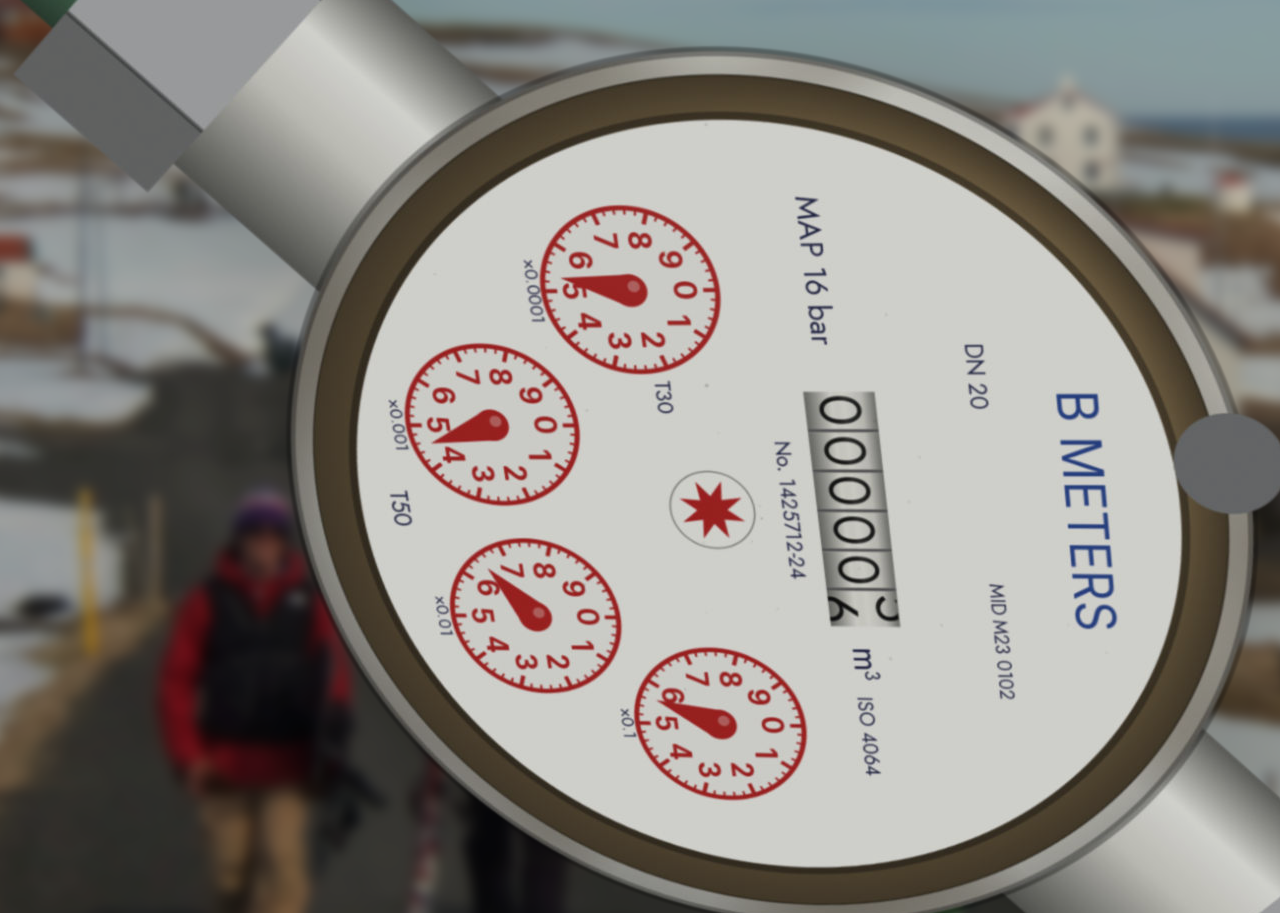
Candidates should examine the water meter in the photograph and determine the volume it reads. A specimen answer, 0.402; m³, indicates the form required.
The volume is 5.5645; m³
